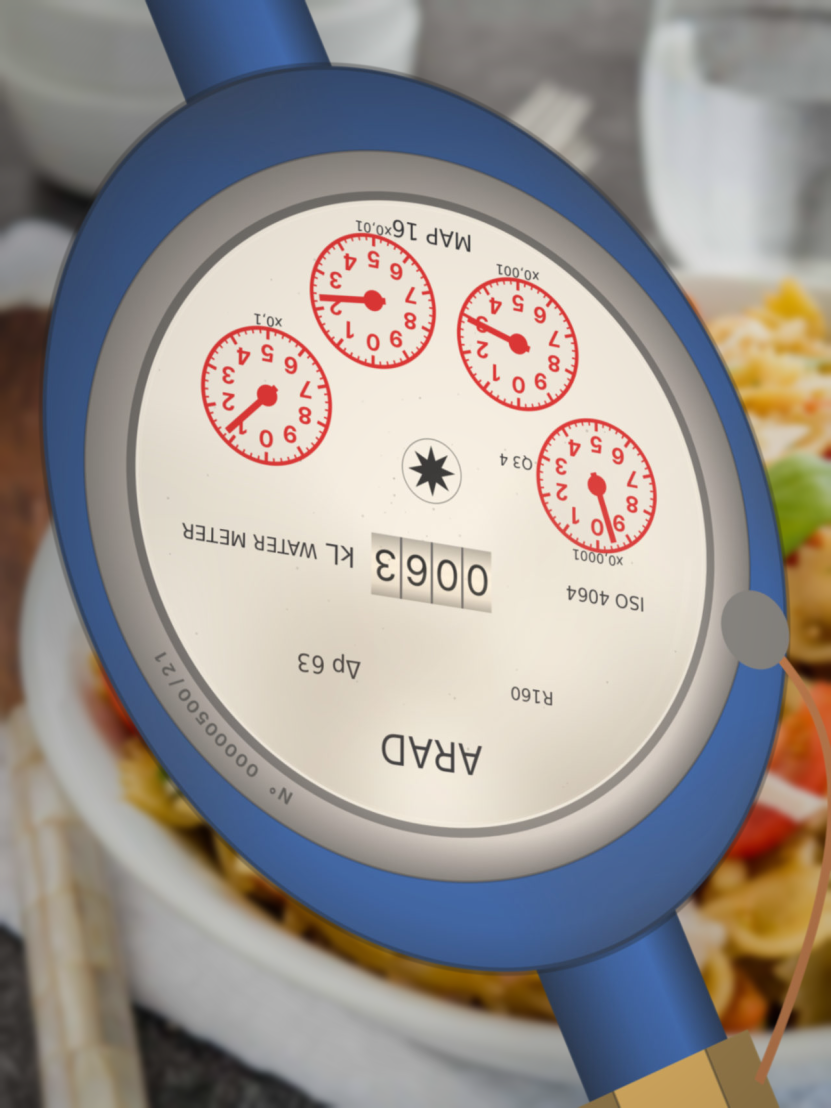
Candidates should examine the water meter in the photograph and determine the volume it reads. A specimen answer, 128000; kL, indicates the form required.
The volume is 63.1229; kL
